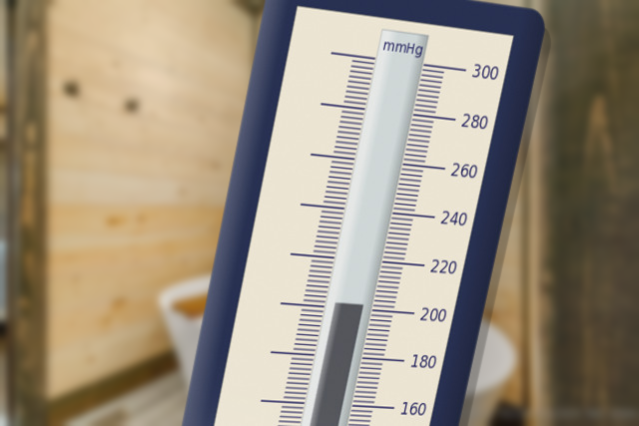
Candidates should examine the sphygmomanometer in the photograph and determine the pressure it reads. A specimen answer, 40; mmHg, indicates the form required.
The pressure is 202; mmHg
